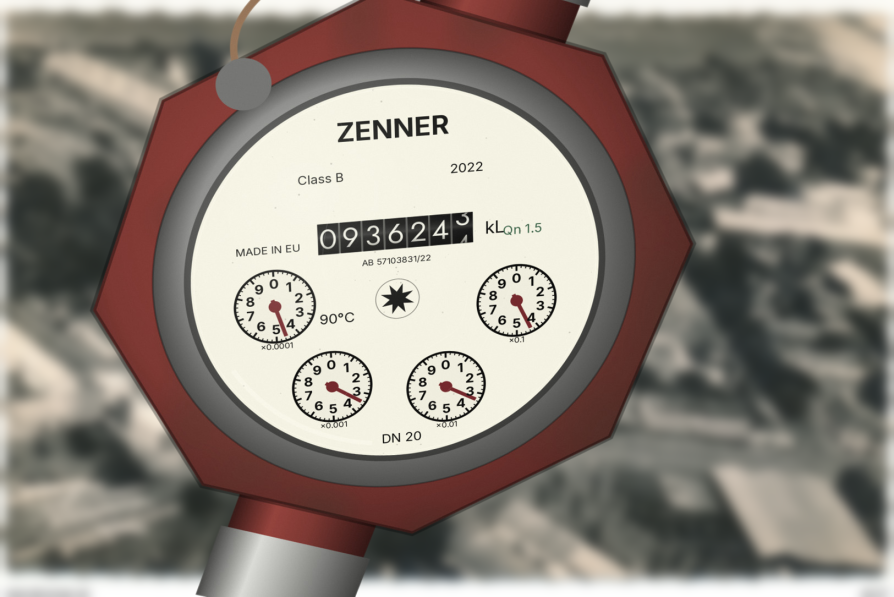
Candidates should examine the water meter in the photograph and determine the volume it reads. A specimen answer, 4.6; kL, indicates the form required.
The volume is 936243.4334; kL
